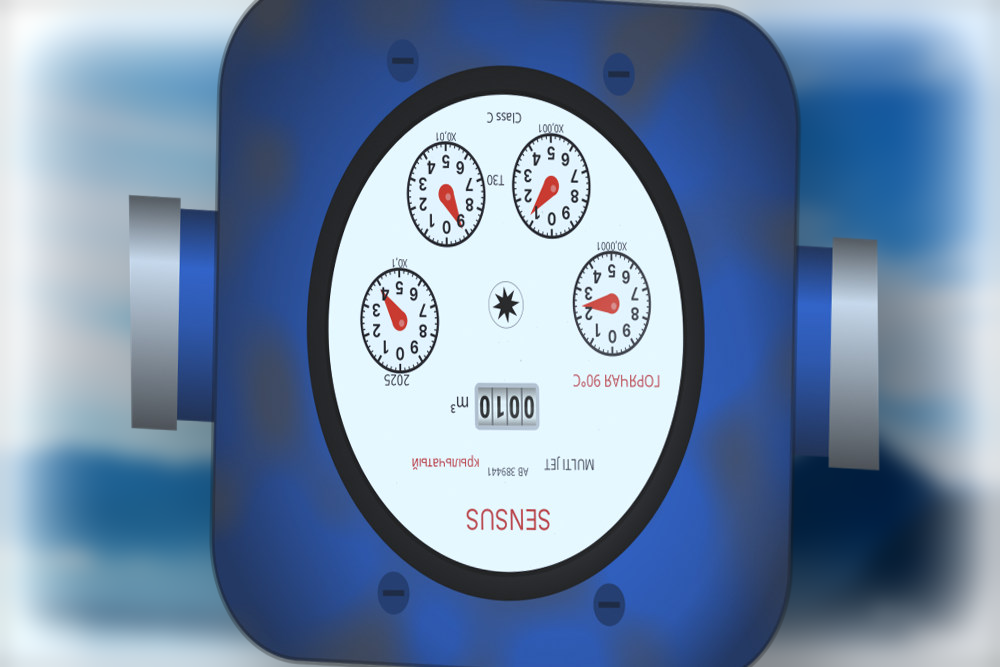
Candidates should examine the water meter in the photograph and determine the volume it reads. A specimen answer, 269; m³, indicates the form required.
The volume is 10.3912; m³
